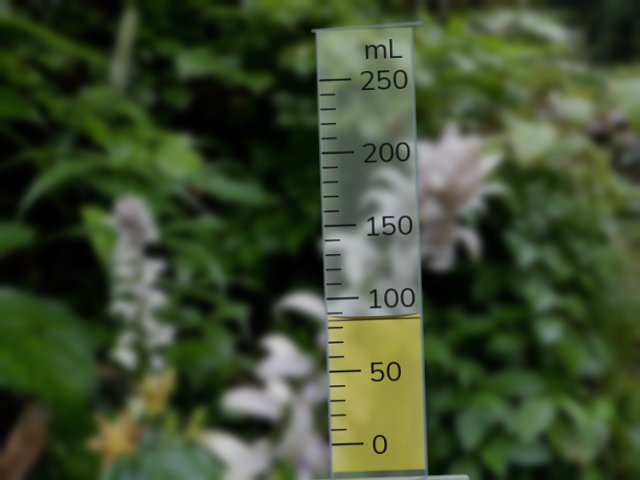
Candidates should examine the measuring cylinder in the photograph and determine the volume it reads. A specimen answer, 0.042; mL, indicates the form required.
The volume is 85; mL
